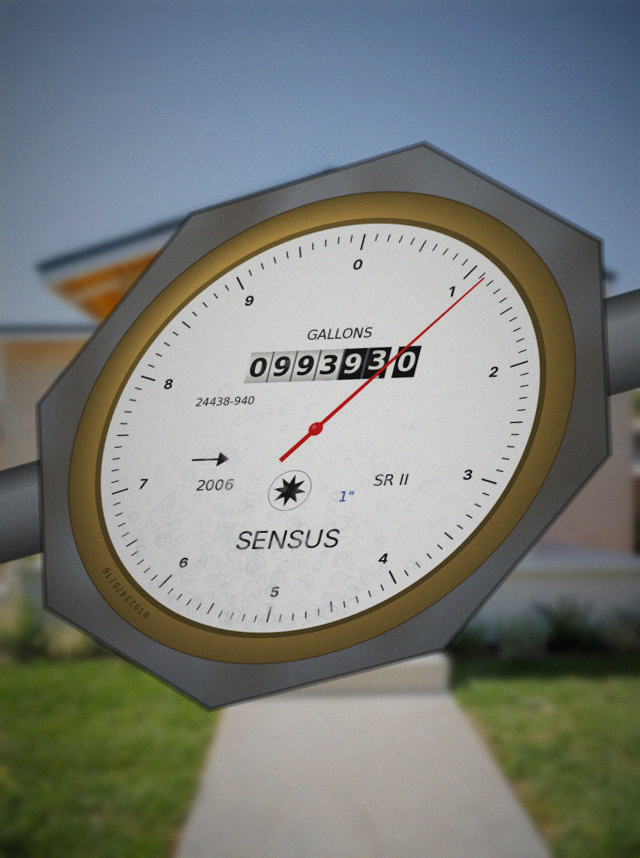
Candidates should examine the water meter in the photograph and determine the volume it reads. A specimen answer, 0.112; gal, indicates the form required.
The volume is 993931.1; gal
